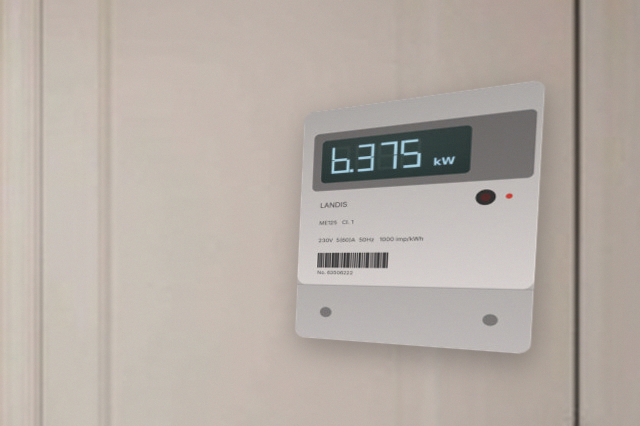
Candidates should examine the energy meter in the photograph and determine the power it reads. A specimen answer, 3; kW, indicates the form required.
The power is 6.375; kW
